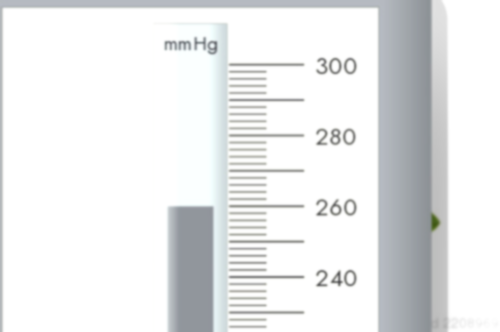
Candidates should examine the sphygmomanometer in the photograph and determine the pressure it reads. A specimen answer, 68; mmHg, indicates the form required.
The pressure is 260; mmHg
